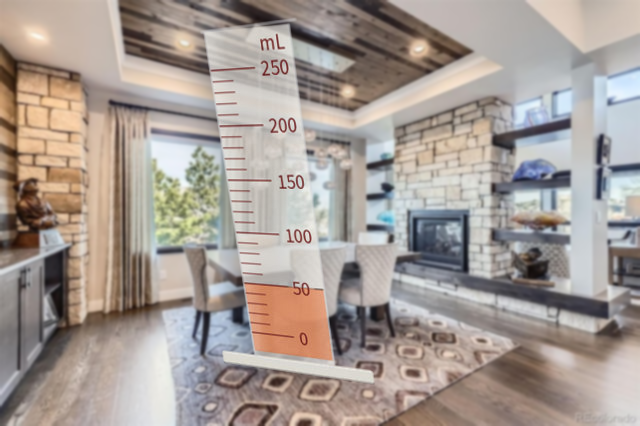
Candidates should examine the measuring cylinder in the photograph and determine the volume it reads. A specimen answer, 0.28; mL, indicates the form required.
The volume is 50; mL
